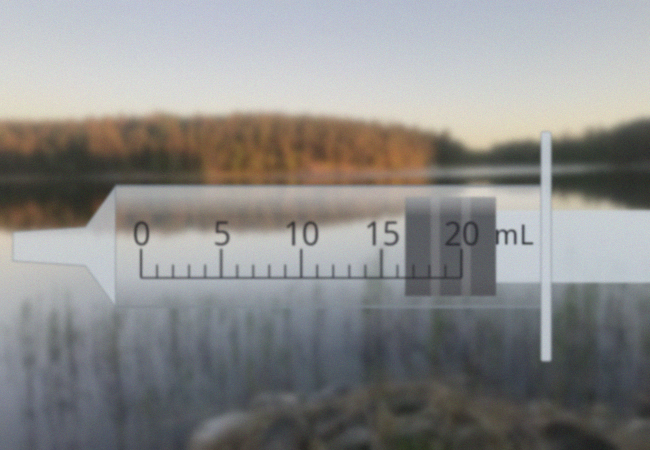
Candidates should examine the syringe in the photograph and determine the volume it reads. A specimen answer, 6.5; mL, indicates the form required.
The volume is 16.5; mL
